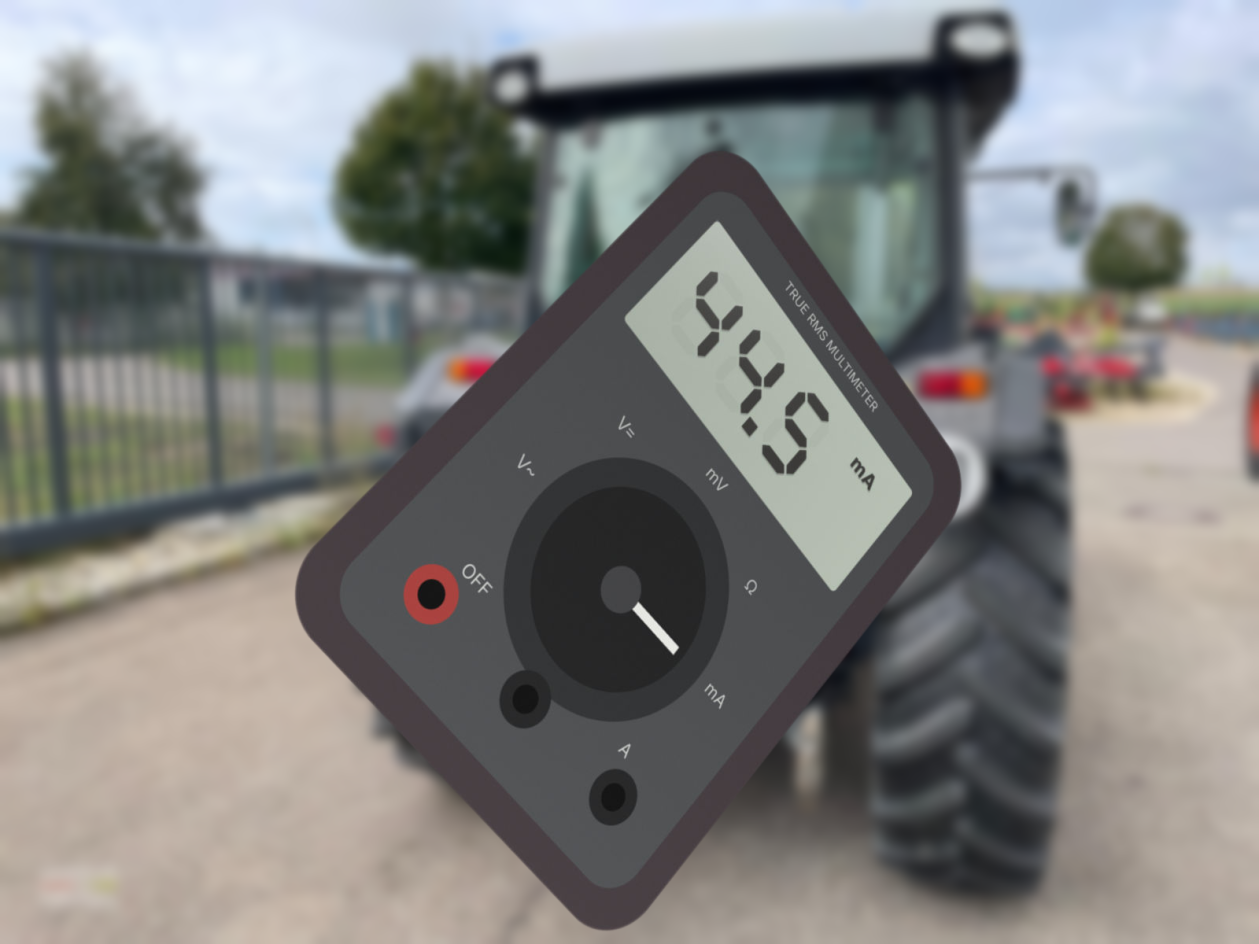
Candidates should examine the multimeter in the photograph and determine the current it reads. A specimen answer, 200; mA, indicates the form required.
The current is 44.5; mA
